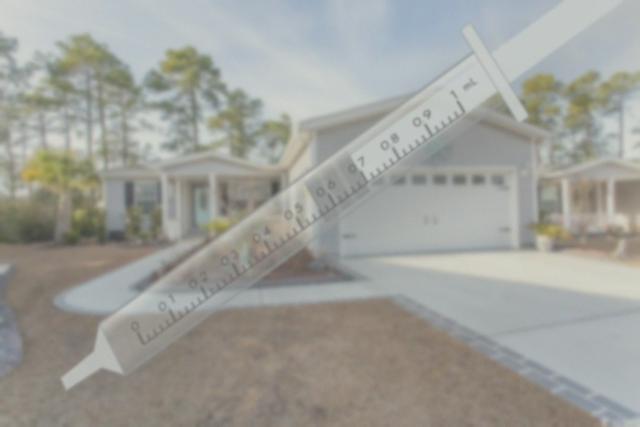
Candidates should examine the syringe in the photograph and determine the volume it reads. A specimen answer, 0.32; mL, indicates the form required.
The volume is 0.56; mL
